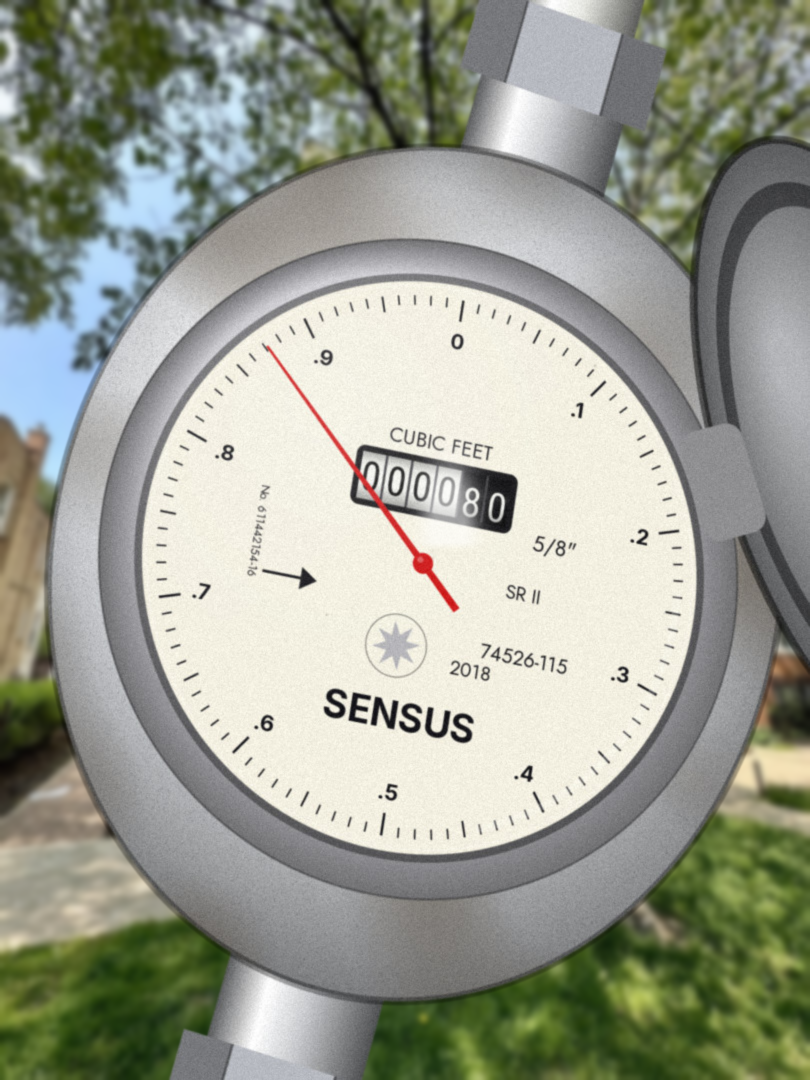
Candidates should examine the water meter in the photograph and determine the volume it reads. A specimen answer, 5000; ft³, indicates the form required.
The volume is 79.87; ft³
